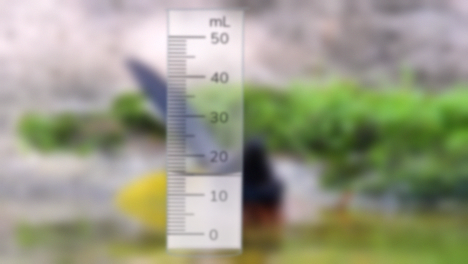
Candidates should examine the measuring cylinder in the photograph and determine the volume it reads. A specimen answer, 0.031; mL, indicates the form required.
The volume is 15; mL
